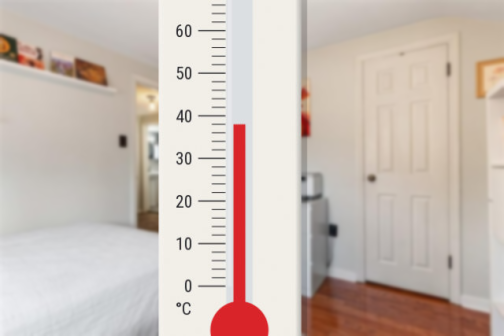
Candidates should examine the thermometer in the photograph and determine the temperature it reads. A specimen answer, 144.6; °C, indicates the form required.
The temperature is 38; °C
